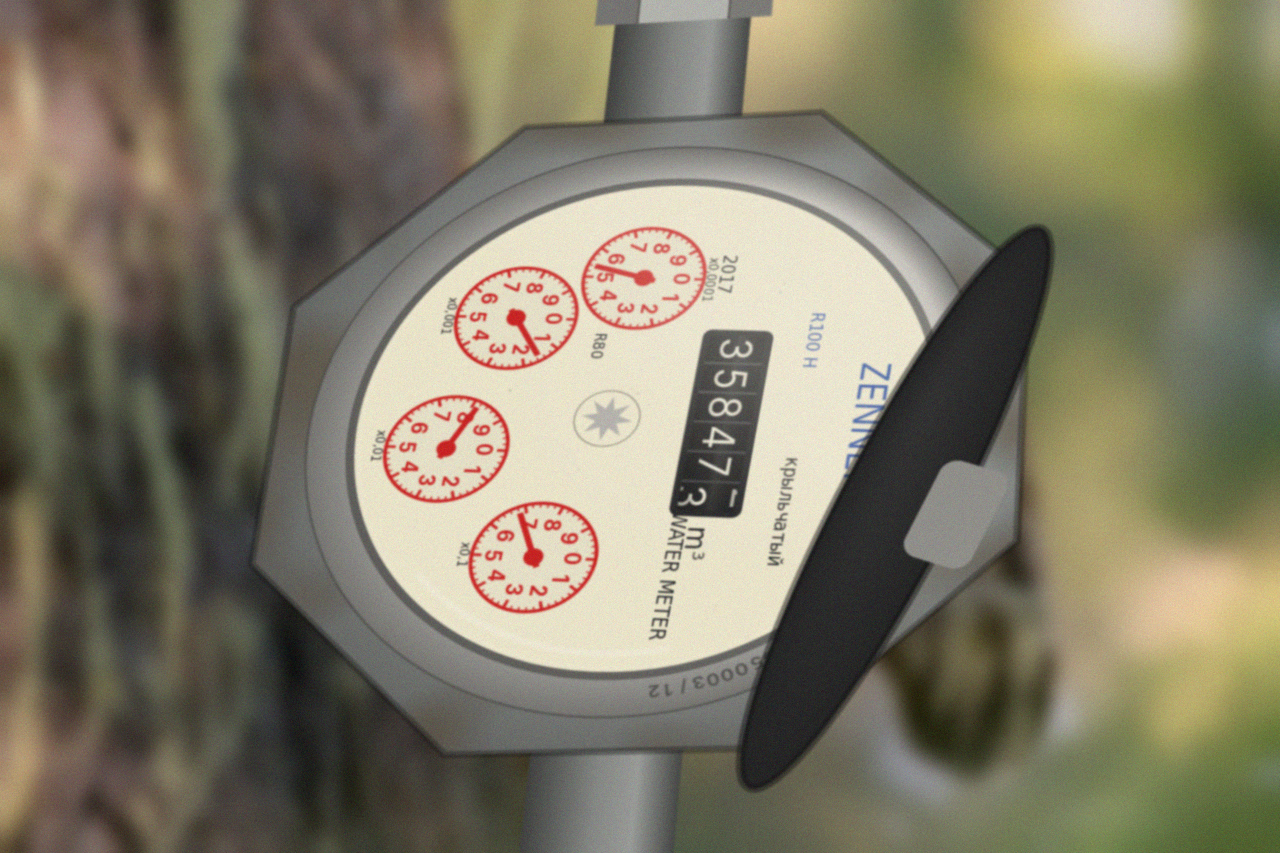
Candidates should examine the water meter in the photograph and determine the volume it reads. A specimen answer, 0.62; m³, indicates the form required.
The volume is 358472.6815; m³
